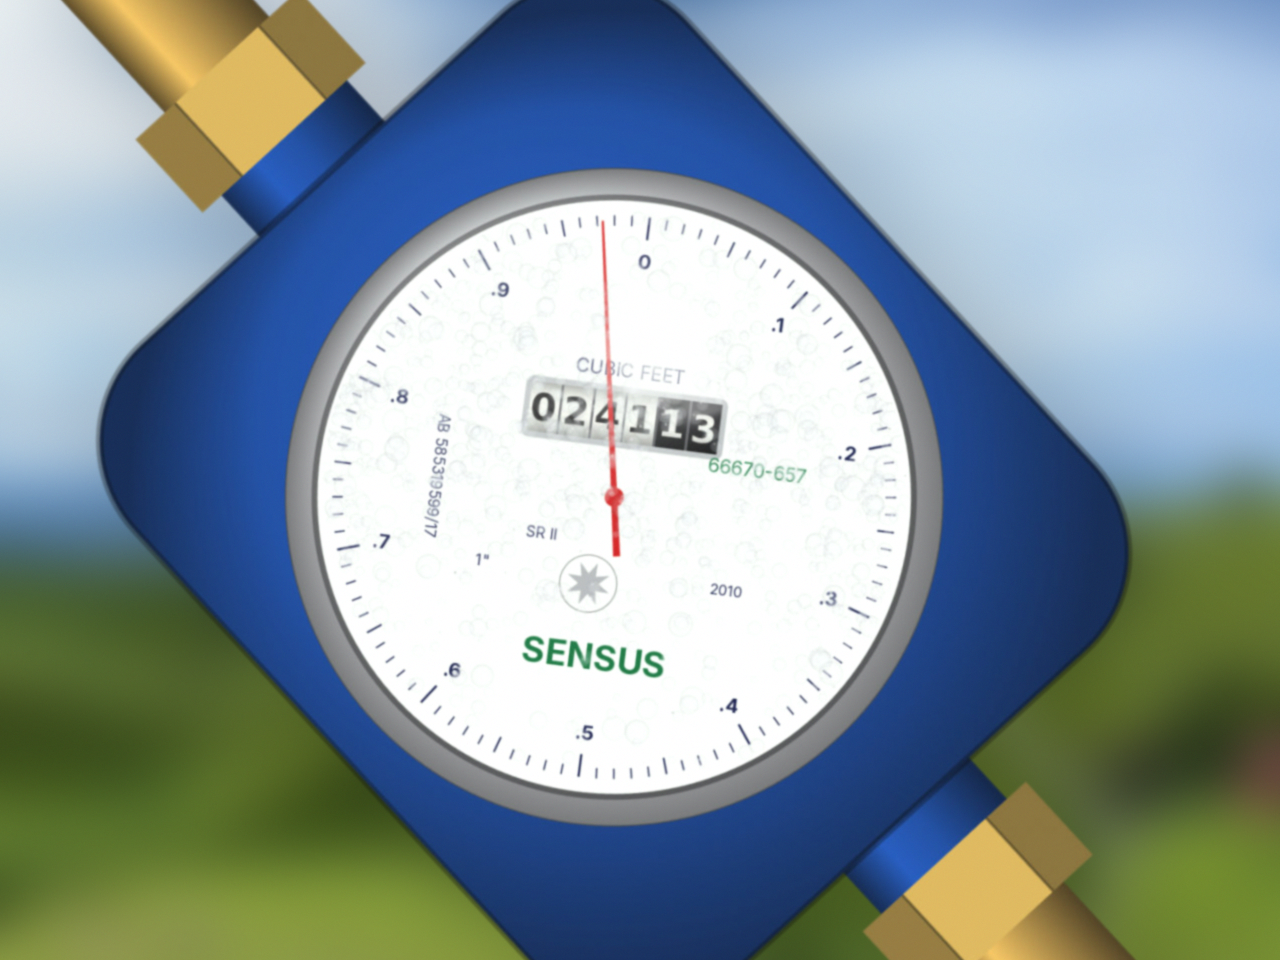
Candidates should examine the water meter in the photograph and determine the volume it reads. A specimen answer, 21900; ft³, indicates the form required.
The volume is 24112.97; ft³
